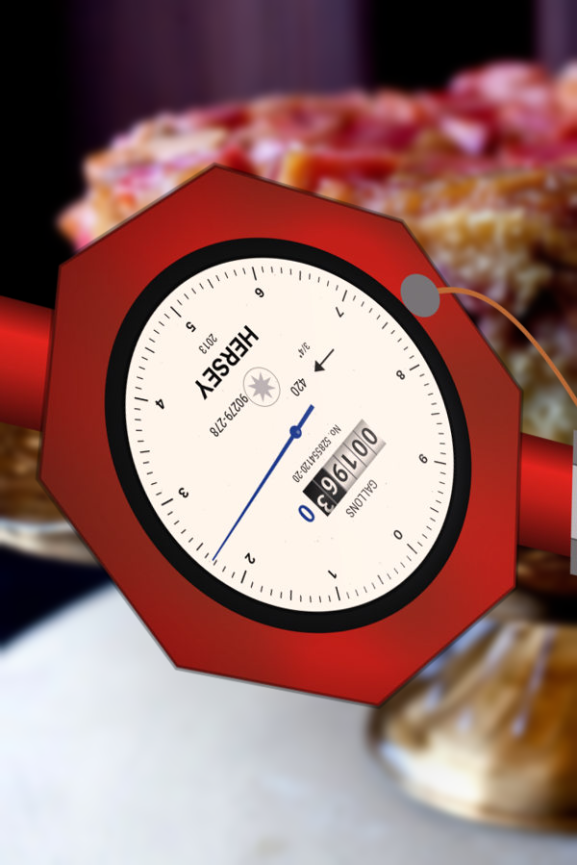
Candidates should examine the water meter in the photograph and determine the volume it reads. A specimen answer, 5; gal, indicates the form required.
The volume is 19632.3; gal
